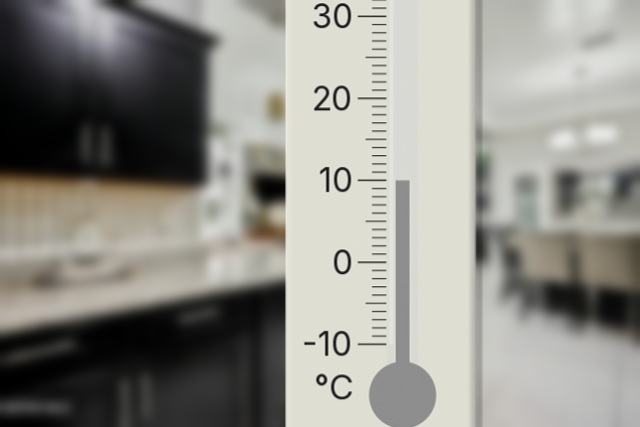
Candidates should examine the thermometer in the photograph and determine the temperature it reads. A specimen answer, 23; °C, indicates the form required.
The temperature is 10; °C
